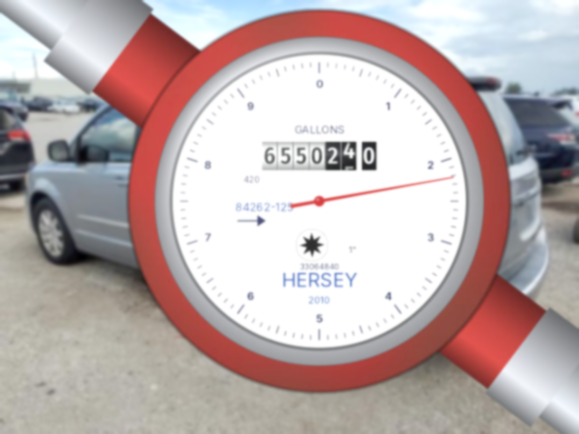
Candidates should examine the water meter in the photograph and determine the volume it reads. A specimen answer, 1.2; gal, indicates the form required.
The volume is 6550242.2; gal
